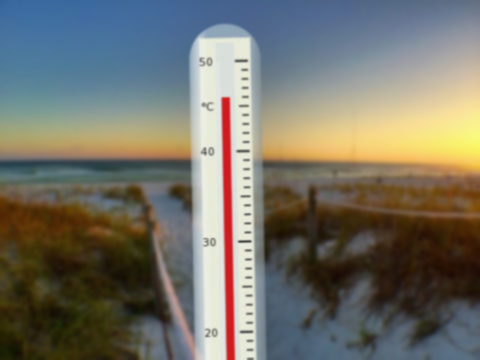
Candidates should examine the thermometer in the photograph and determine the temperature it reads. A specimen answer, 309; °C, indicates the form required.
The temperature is 46; °C
